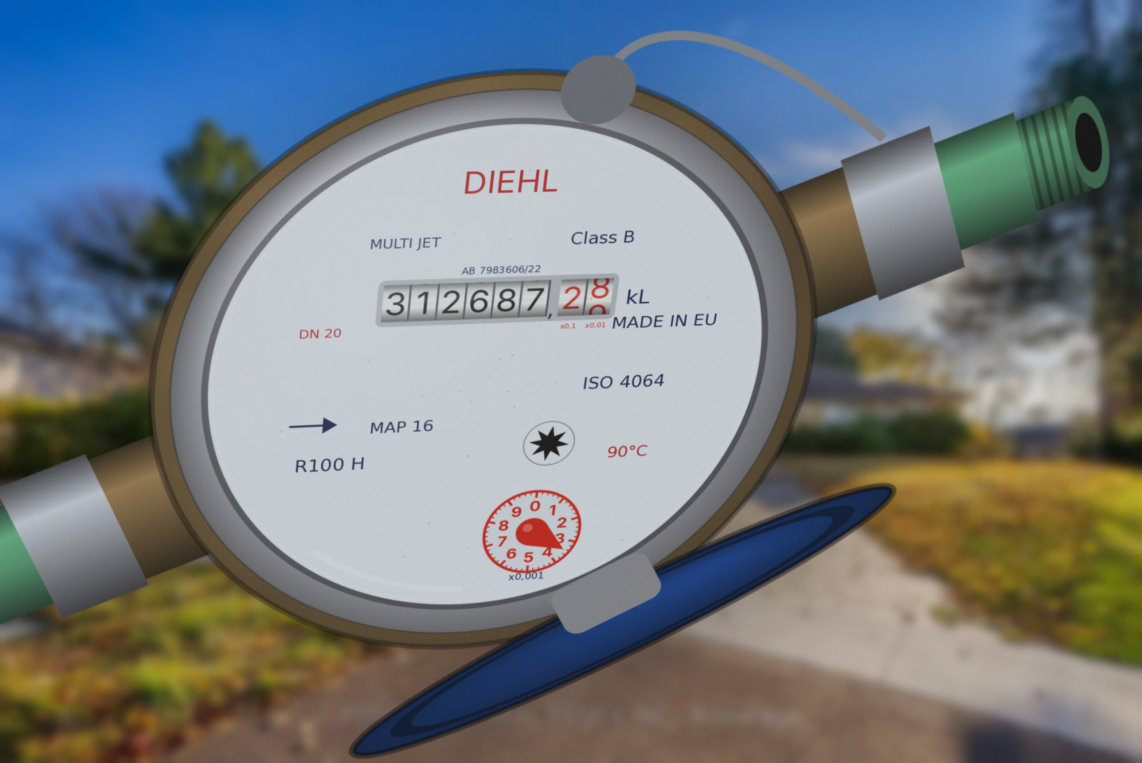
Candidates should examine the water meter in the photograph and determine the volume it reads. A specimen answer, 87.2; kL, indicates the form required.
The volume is 312687.283; kL
